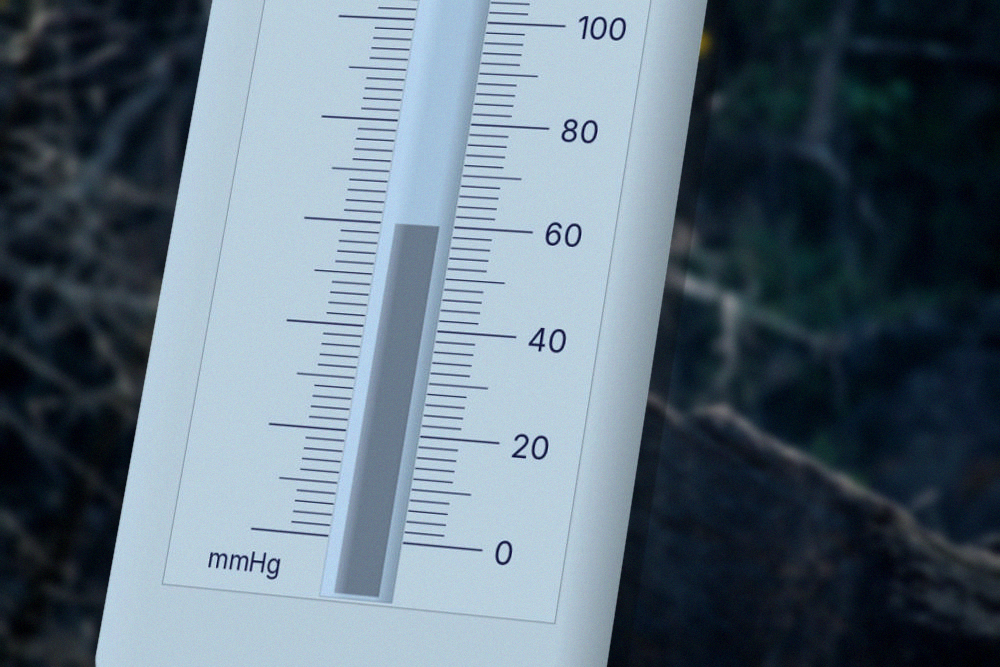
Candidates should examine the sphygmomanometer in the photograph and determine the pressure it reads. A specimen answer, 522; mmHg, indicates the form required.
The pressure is 60; mmHg
